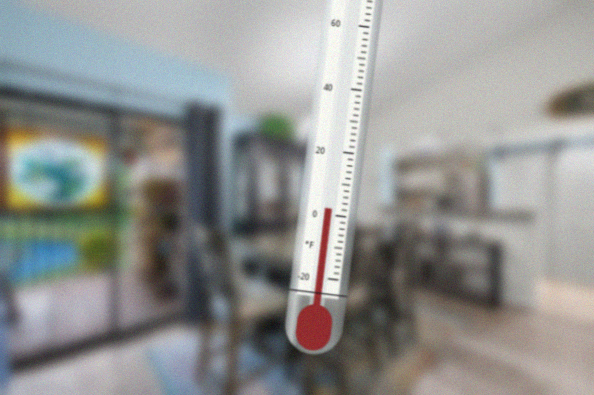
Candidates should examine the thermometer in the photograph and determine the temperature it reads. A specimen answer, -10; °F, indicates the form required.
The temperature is 2; °F
